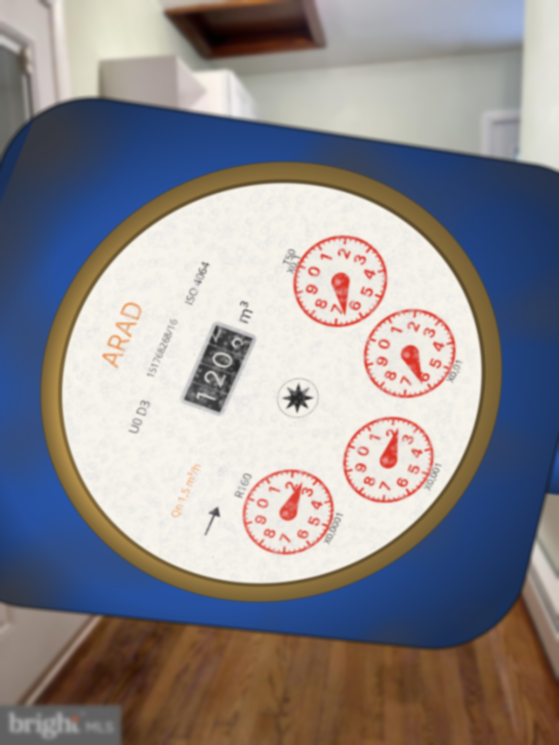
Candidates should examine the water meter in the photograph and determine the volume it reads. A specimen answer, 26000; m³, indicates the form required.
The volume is 1202.6622; m³
